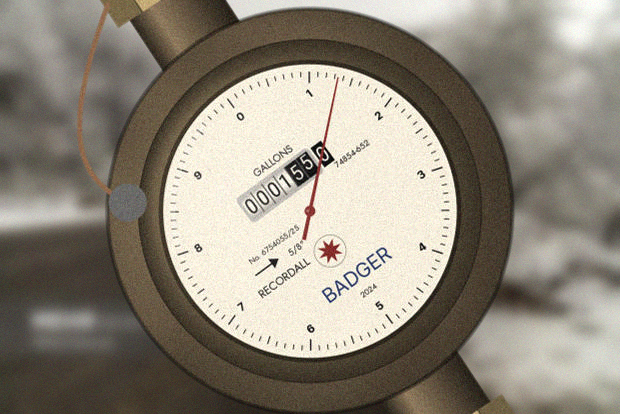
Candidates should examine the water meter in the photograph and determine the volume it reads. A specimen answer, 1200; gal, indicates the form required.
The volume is 1551.3; gal
